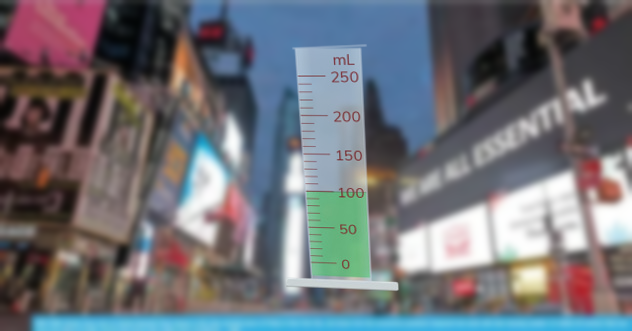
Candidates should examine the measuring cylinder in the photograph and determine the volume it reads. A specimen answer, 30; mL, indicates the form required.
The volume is 100; mL
